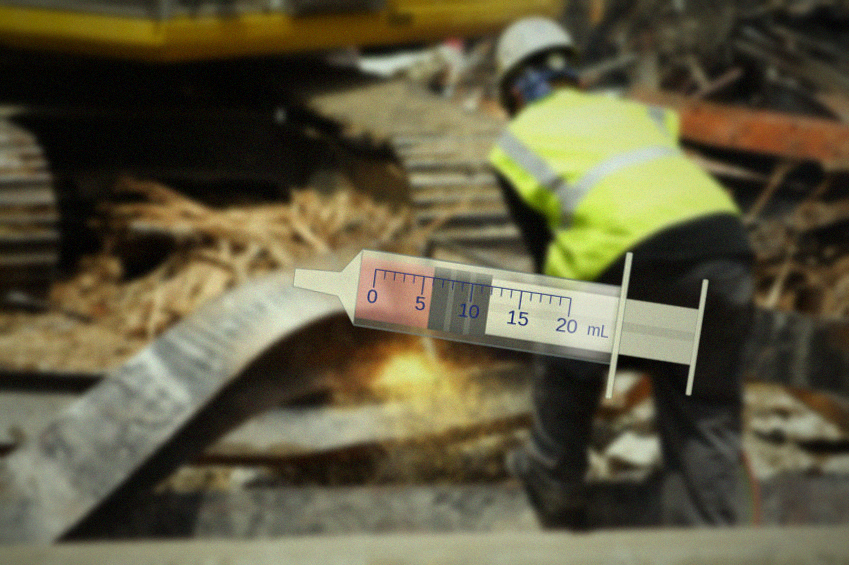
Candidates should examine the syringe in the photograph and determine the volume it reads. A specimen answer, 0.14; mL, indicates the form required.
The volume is 6; mL
